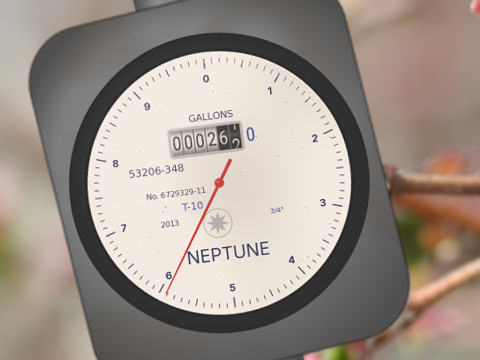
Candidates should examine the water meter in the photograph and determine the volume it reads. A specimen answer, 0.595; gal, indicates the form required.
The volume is 2615.9; gal
